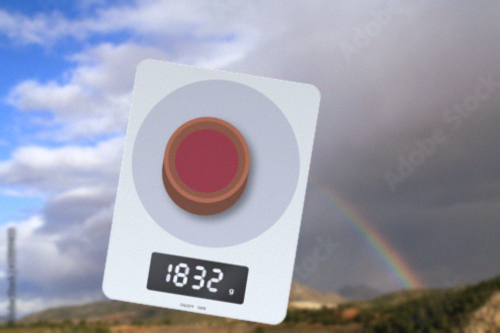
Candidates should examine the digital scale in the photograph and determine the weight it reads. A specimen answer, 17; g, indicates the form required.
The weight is 1832; g
